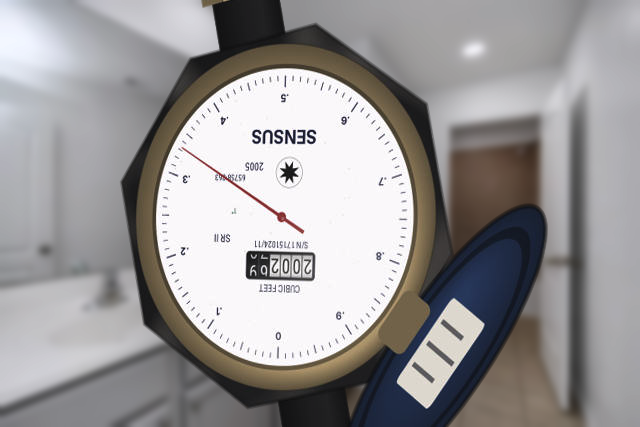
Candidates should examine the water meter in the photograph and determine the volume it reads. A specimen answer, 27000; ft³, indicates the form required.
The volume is 200269.33; ft³
